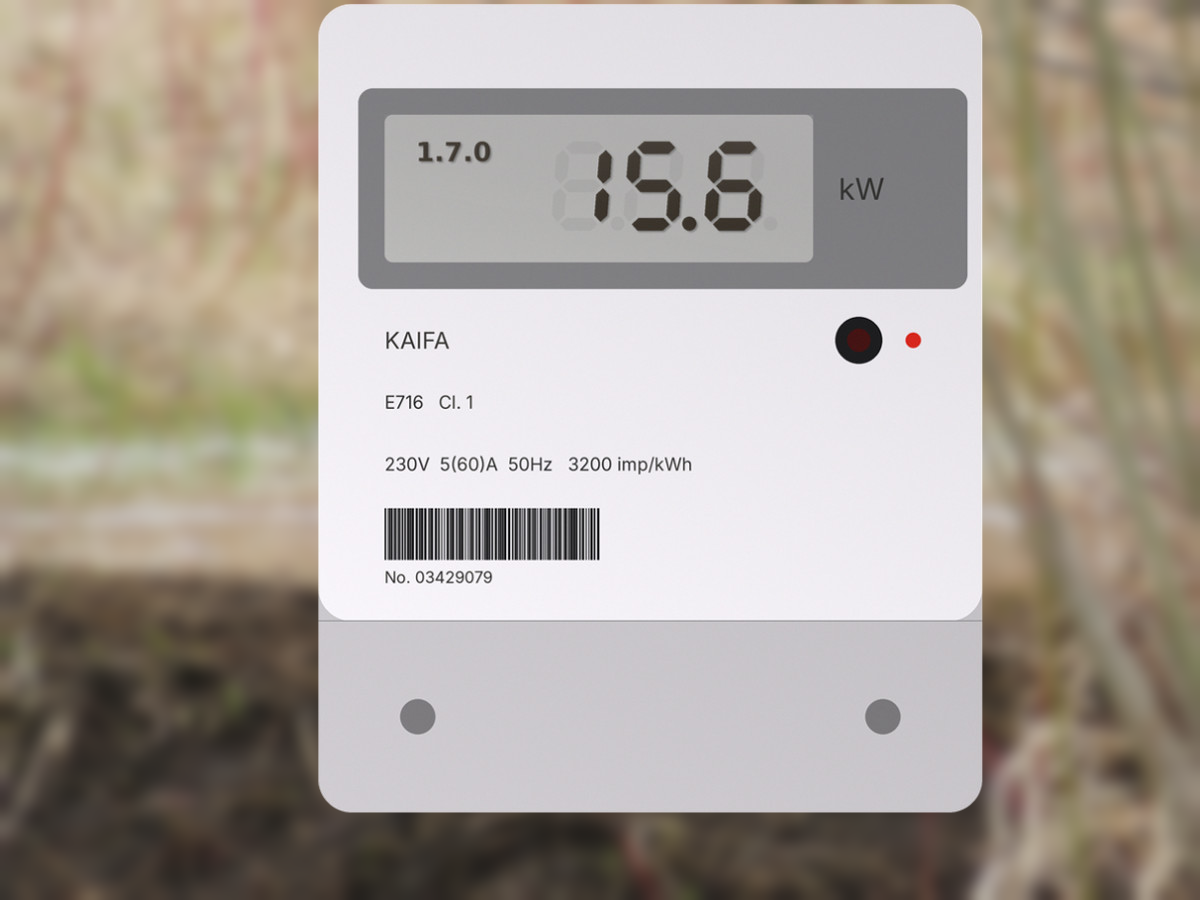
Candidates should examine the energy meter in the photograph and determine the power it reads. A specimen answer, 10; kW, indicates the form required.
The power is 15.6; kW
